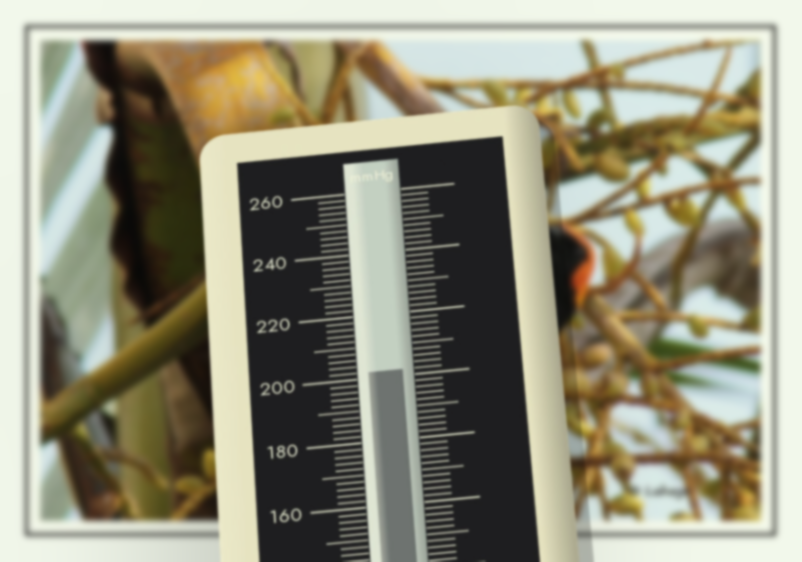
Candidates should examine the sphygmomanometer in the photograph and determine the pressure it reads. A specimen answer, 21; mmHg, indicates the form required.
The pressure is 202; mmHg
